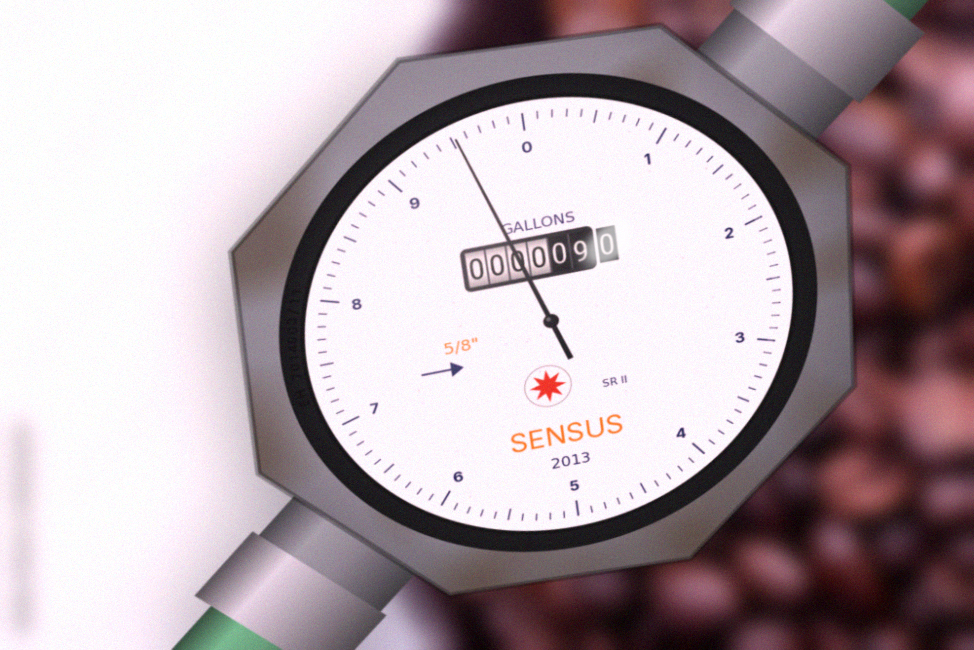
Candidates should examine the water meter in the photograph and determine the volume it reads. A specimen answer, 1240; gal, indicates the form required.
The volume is 89.5; gal
